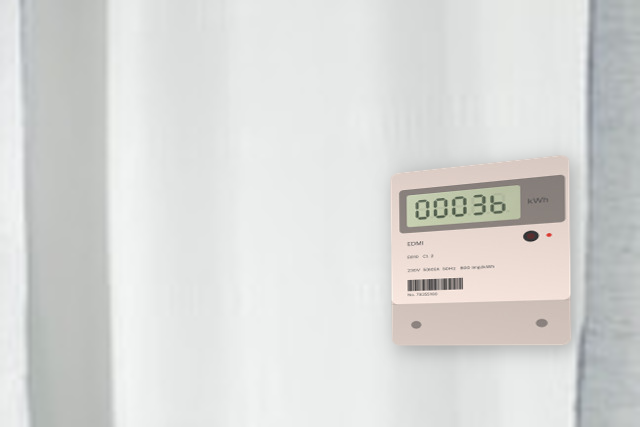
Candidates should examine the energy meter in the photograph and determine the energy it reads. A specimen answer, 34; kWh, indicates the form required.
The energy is 36; kWh
